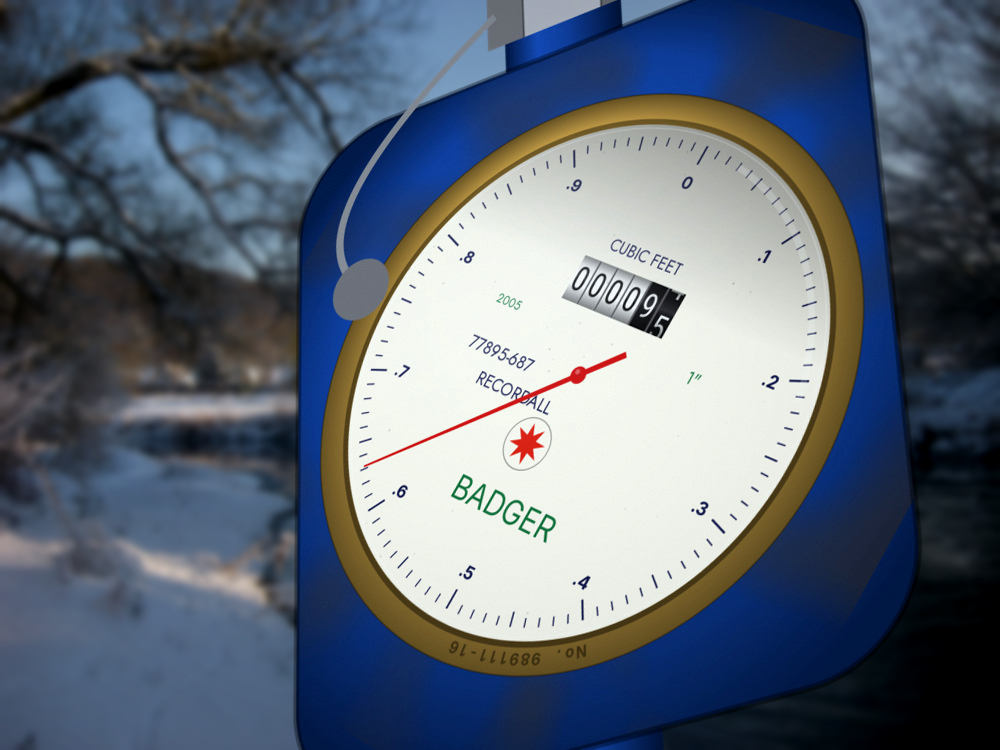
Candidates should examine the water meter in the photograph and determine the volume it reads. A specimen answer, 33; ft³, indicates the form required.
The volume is 94.63; ft³
